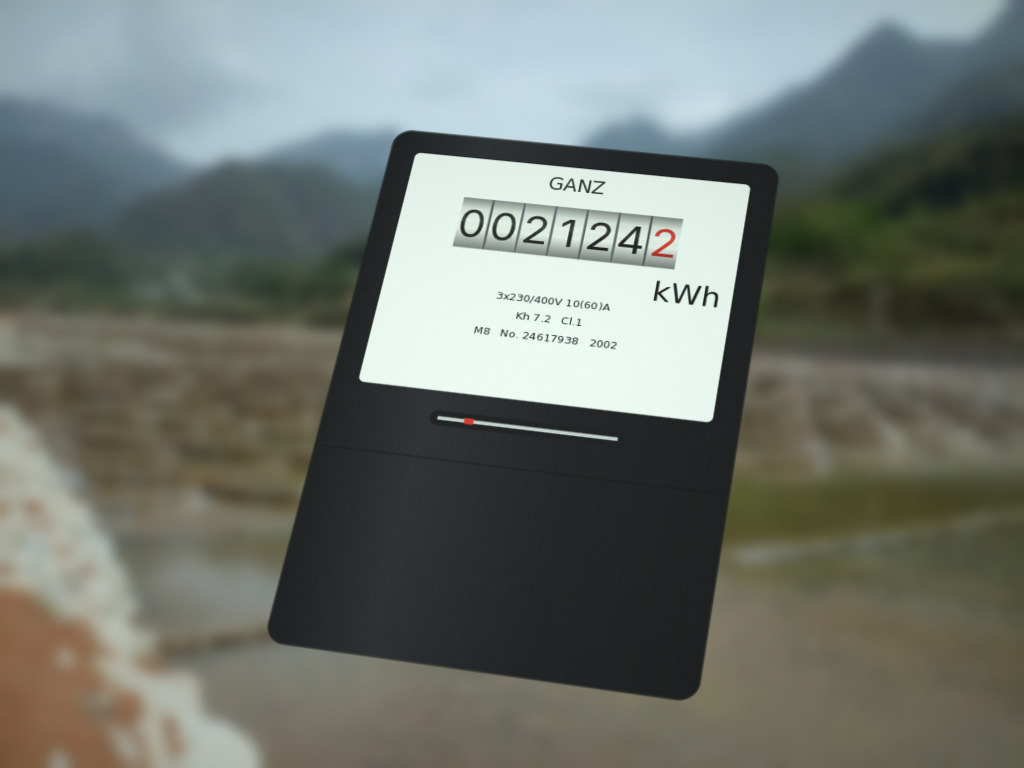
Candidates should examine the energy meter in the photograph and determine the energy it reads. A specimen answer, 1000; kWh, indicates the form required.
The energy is 2124.2; kWh
